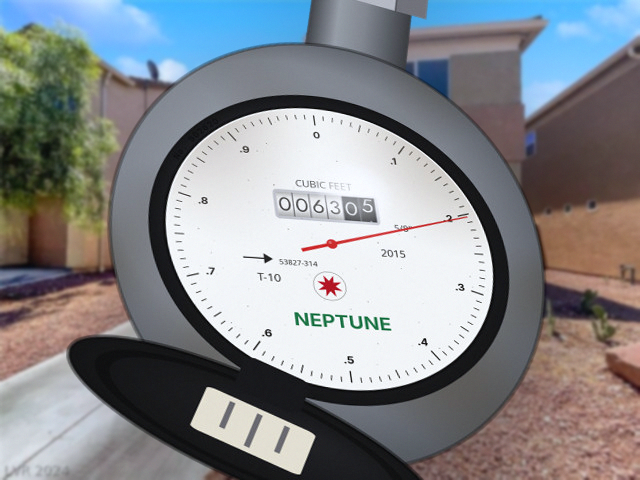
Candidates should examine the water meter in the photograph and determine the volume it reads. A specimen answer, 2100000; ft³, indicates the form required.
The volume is 6305.20; ft³
